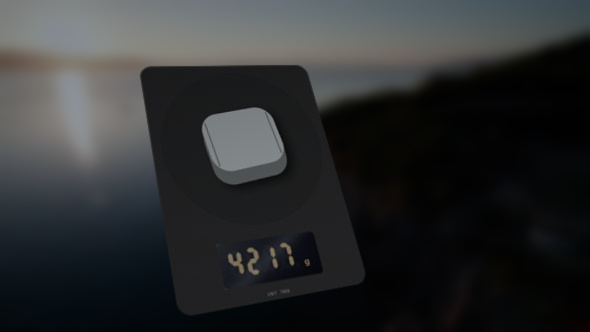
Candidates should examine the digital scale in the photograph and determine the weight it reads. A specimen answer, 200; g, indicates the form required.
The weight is 4217; g
